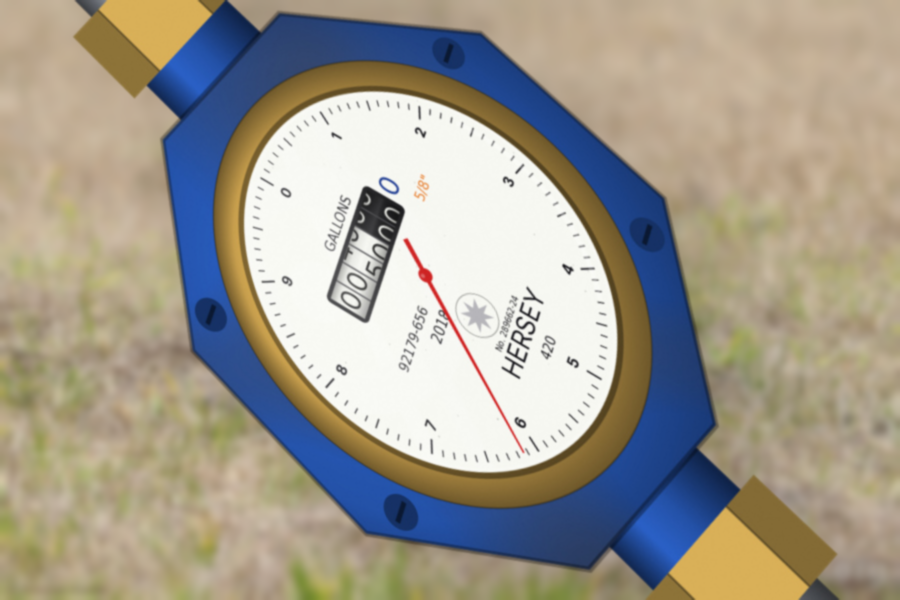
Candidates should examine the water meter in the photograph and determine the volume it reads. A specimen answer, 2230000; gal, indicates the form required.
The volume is 49996.1; gal
